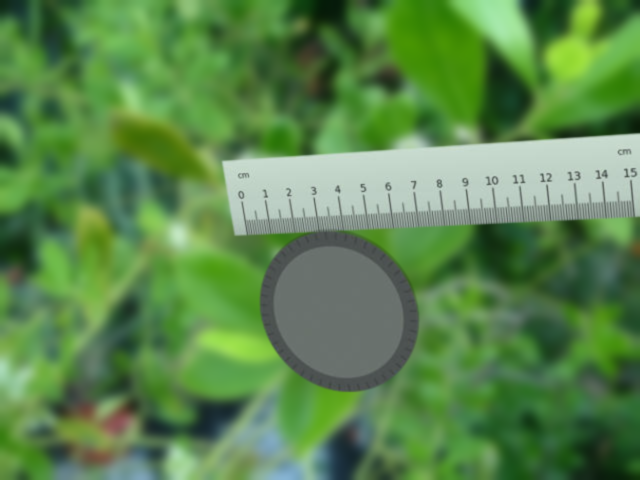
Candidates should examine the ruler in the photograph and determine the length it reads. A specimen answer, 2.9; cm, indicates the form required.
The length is 6.5; cm
